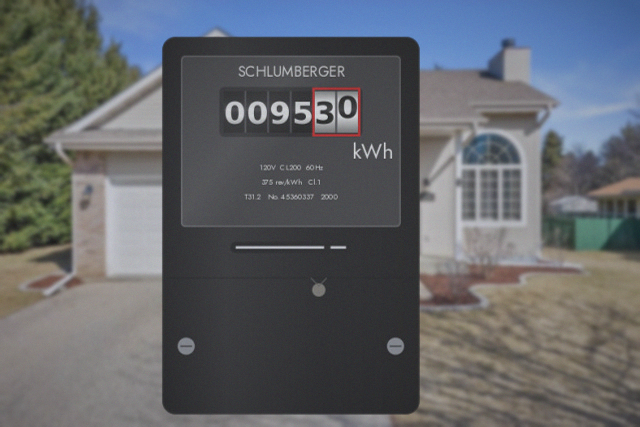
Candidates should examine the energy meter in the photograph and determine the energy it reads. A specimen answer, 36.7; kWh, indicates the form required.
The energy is 95.30; kWh
